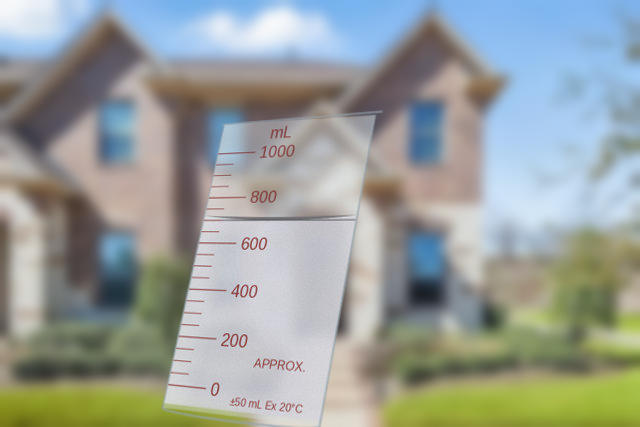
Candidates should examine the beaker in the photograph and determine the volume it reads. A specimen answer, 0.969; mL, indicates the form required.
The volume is 700; mL
